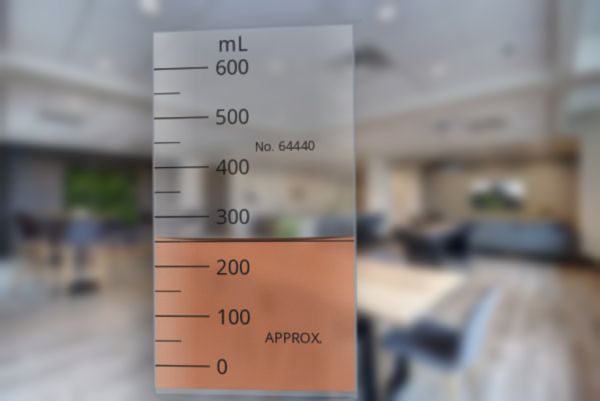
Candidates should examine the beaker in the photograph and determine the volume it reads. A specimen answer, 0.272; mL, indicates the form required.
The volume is 250; mL
